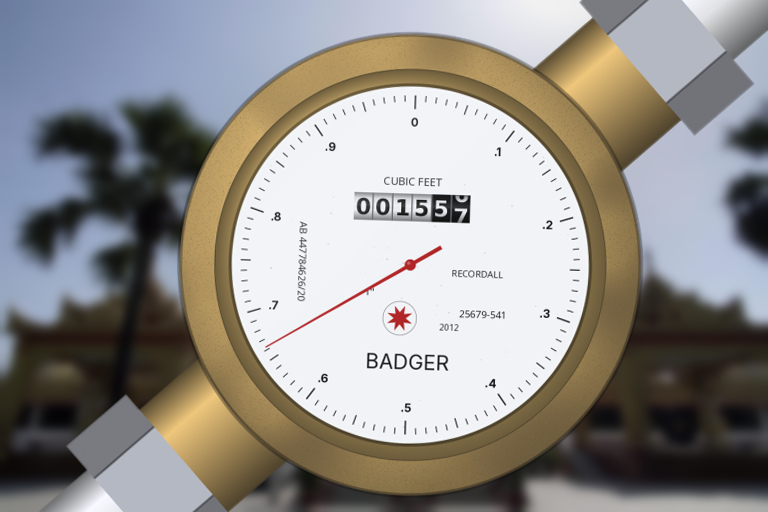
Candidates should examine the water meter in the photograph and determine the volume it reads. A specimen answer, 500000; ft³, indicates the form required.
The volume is 1556.66; ft³
